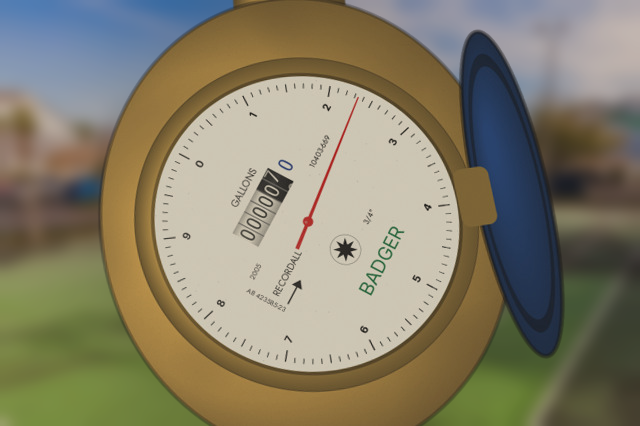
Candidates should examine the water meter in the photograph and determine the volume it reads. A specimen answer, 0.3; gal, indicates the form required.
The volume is 72.3; gal
